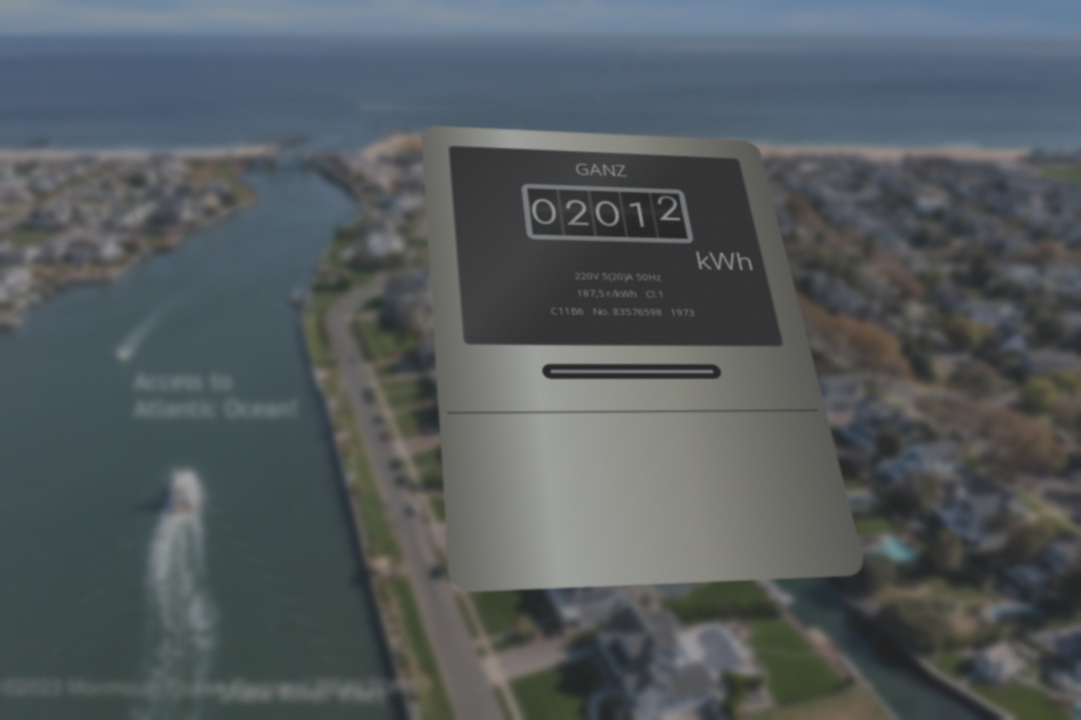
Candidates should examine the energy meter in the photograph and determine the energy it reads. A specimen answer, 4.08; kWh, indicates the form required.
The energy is 2012; kWh
